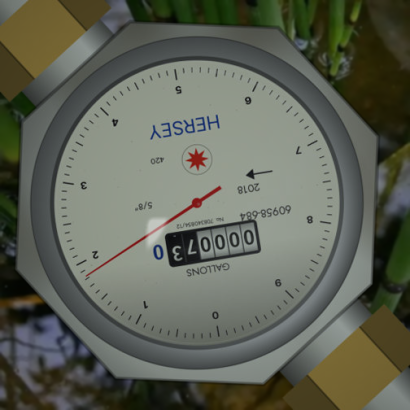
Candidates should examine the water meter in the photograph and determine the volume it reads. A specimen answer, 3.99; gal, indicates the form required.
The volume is 731.8; gal
